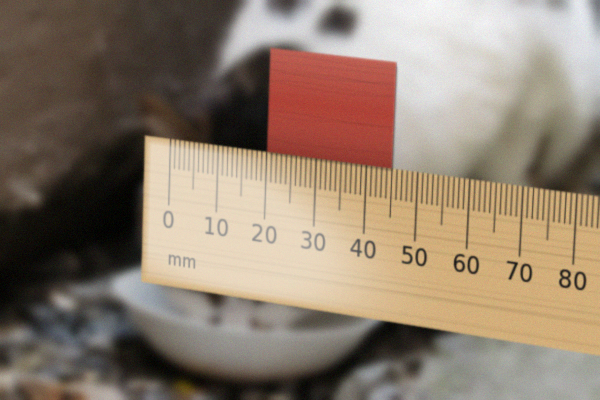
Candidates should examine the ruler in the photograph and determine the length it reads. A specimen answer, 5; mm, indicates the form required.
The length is 25; mm
